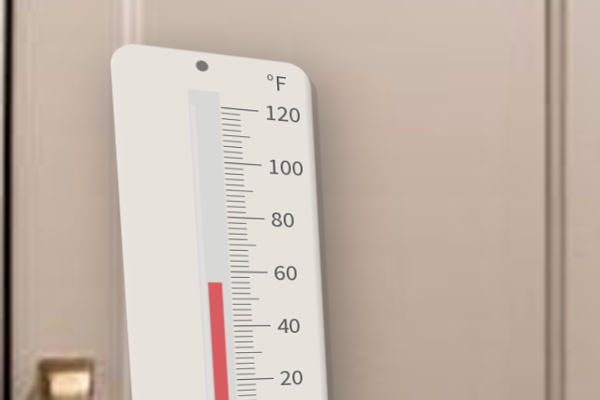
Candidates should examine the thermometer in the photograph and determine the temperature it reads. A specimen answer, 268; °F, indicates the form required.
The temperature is 56; °F
